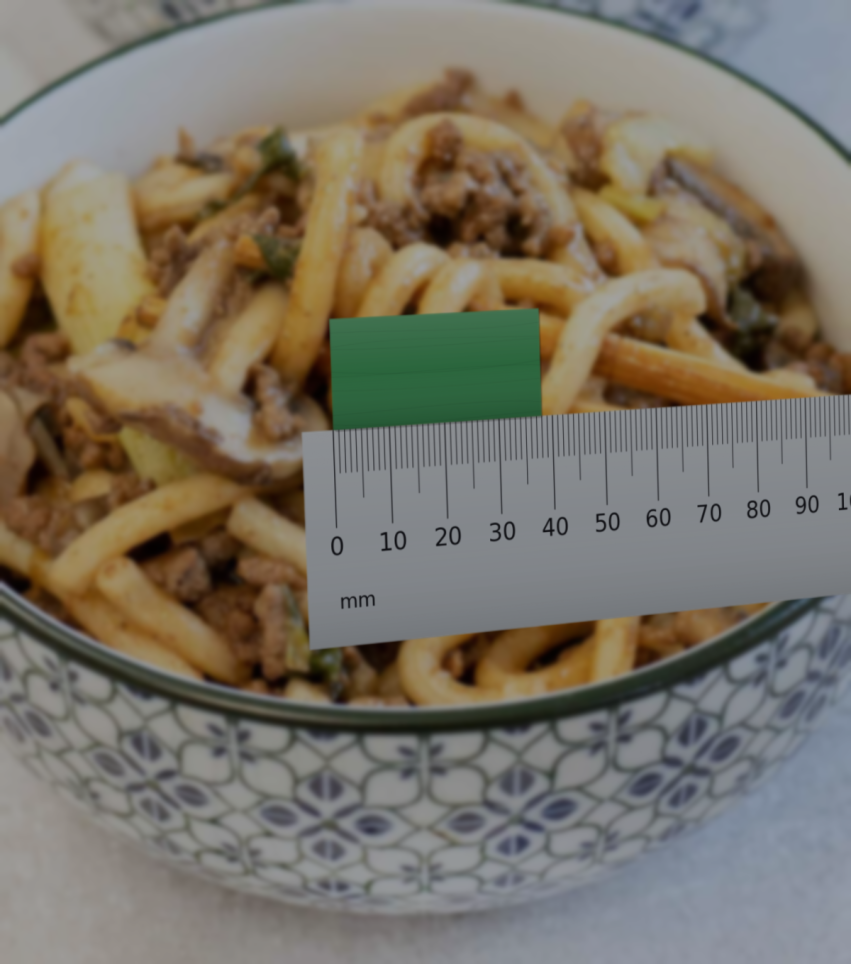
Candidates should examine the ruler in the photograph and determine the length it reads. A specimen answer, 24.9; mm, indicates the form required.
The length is 38; mm
